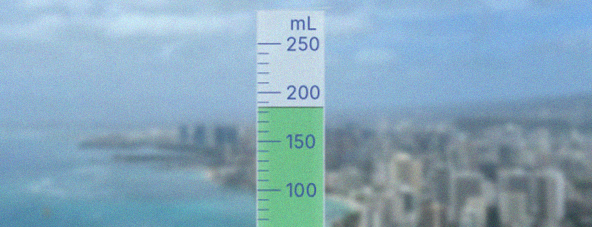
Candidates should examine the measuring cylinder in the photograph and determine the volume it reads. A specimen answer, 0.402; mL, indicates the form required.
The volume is 185; mL
